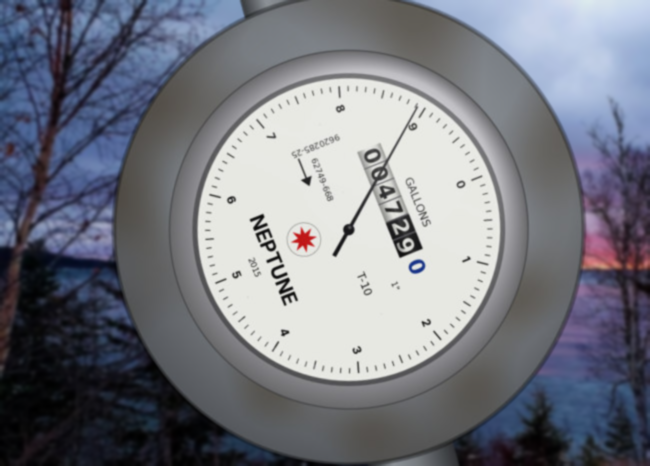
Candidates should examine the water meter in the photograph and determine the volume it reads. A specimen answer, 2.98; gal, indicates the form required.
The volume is 47288.9; gal
